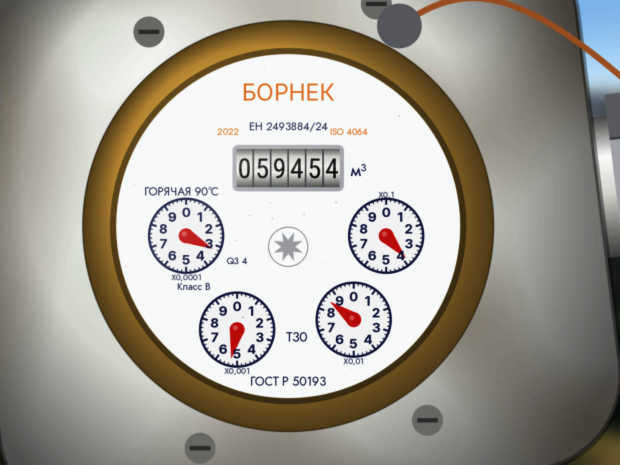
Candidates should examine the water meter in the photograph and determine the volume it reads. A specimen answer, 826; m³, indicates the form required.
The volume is 59454.3853; m³
